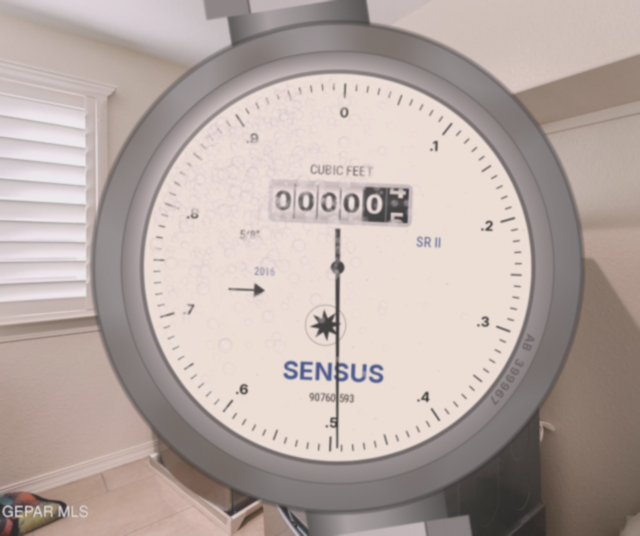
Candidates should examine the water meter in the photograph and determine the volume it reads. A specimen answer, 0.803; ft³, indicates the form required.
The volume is 4.49; ft³
